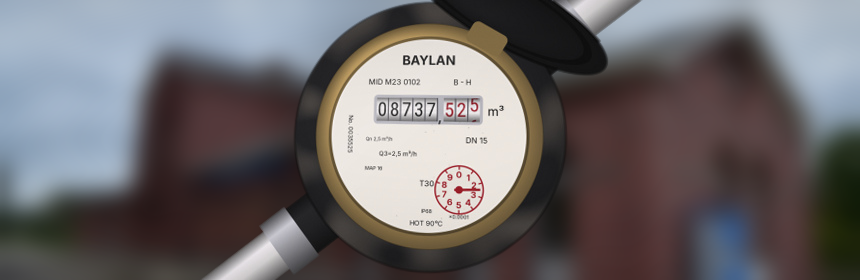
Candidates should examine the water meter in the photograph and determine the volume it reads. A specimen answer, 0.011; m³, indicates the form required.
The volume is 8737.5252; m³
